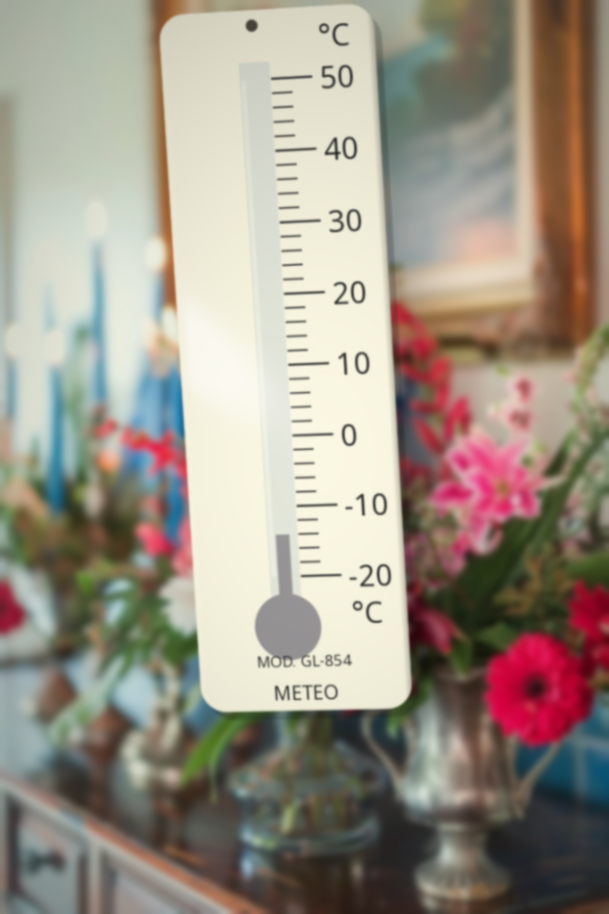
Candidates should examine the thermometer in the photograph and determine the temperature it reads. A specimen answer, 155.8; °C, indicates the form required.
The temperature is -14; °C
